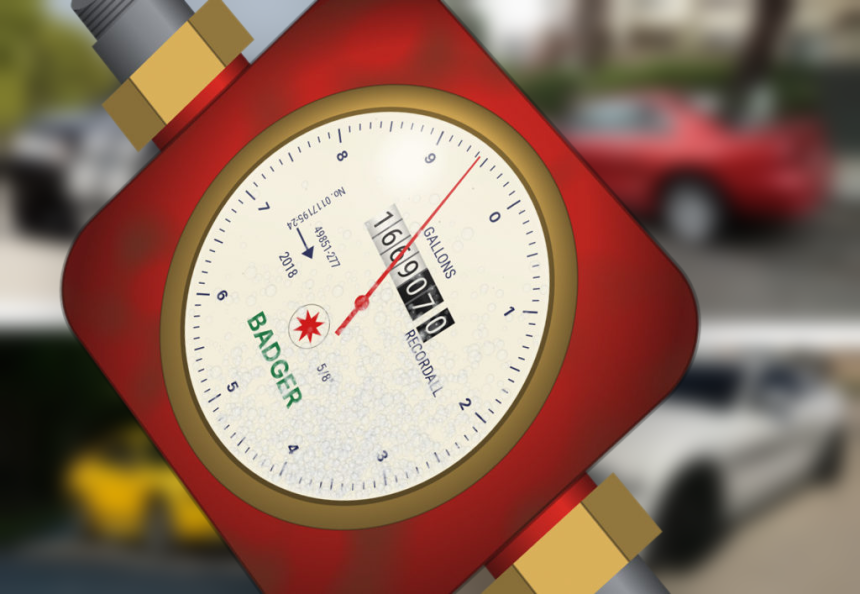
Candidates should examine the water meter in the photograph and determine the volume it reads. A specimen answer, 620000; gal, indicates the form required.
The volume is 1669069.4; gal
